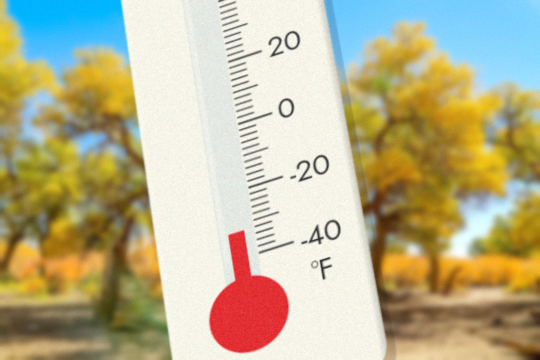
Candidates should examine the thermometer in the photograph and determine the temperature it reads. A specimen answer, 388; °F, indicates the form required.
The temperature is -32; °F
